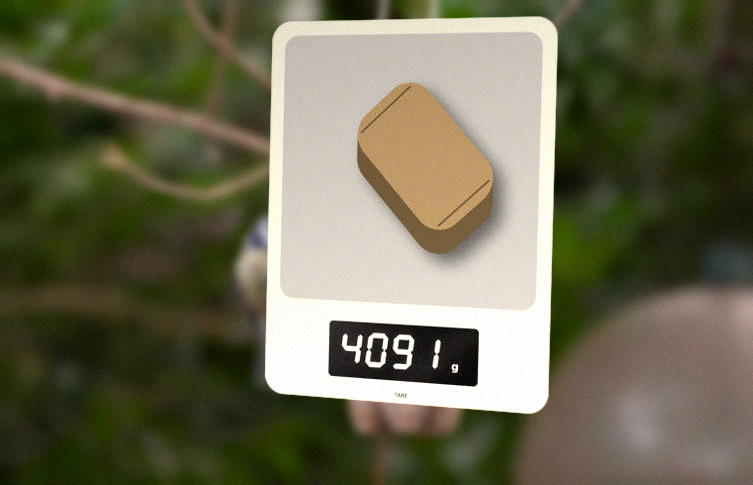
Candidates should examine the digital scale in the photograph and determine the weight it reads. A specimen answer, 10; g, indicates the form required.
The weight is 4091; g
